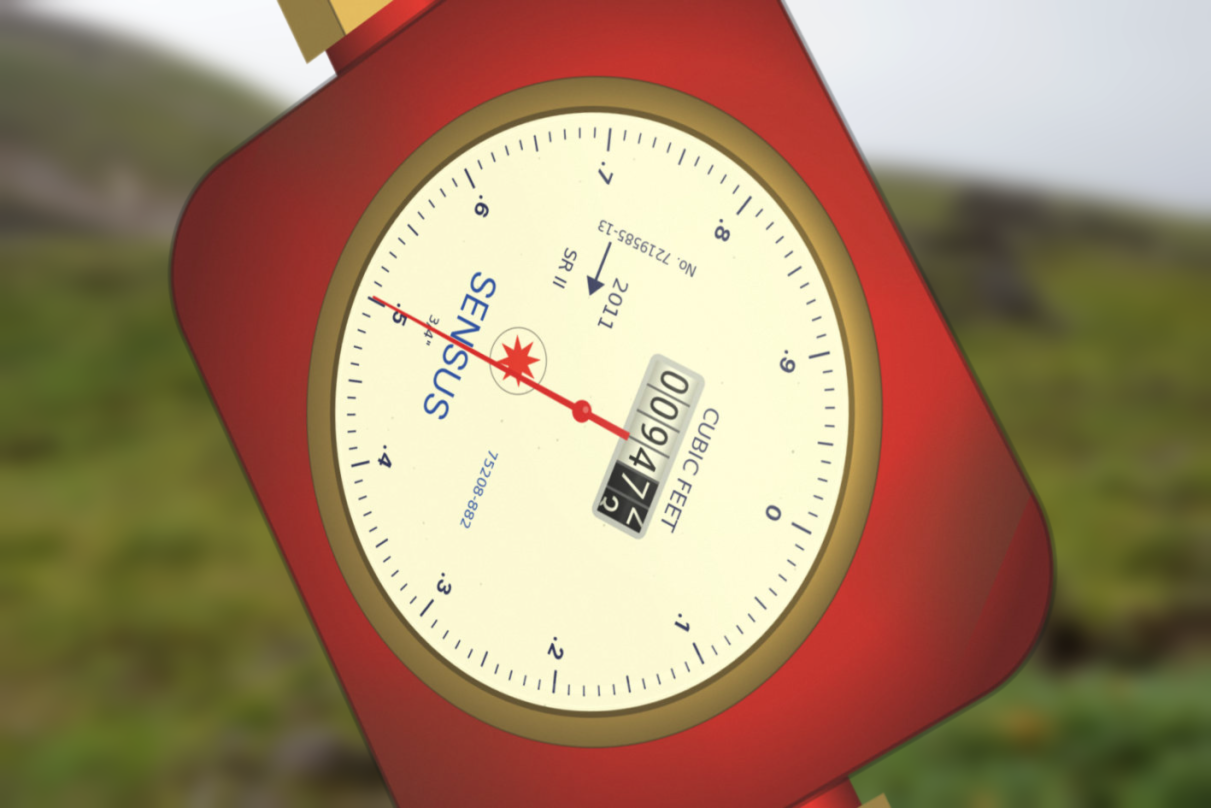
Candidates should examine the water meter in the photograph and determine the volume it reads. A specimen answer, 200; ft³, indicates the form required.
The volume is 9472.50; ft³
